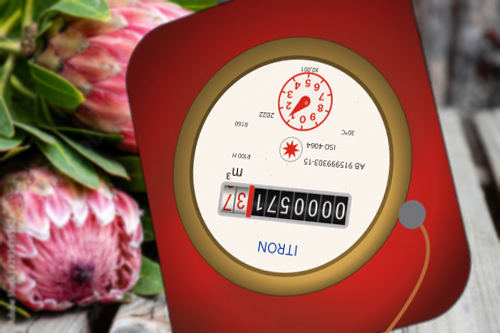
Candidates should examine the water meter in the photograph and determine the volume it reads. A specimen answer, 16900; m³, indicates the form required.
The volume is 571.371; m³
